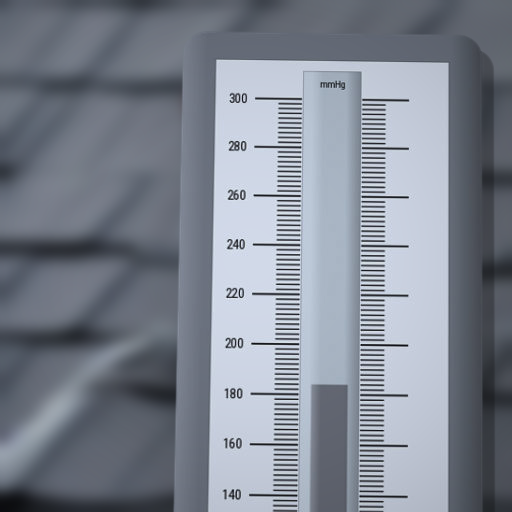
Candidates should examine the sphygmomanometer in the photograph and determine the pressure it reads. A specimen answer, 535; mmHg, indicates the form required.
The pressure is 184; mmHg
